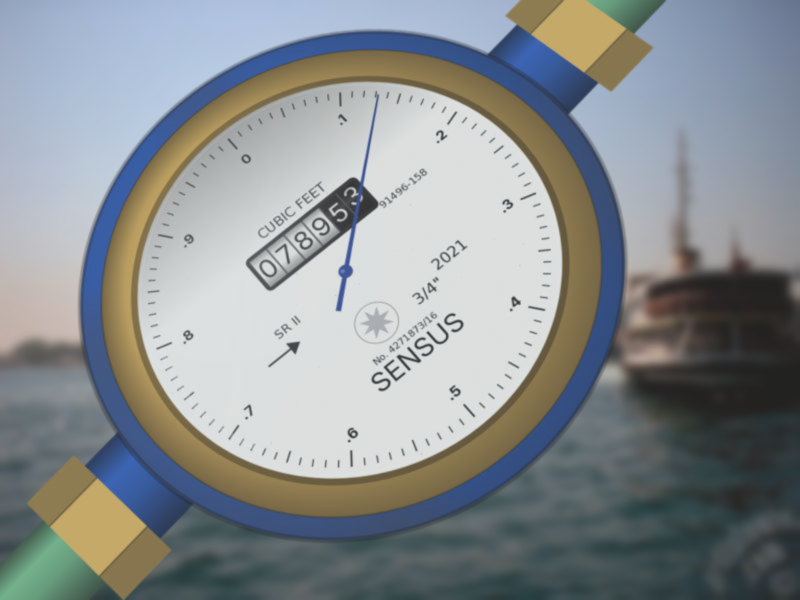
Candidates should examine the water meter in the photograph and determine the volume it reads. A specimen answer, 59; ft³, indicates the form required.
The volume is 78953.13; ft³
